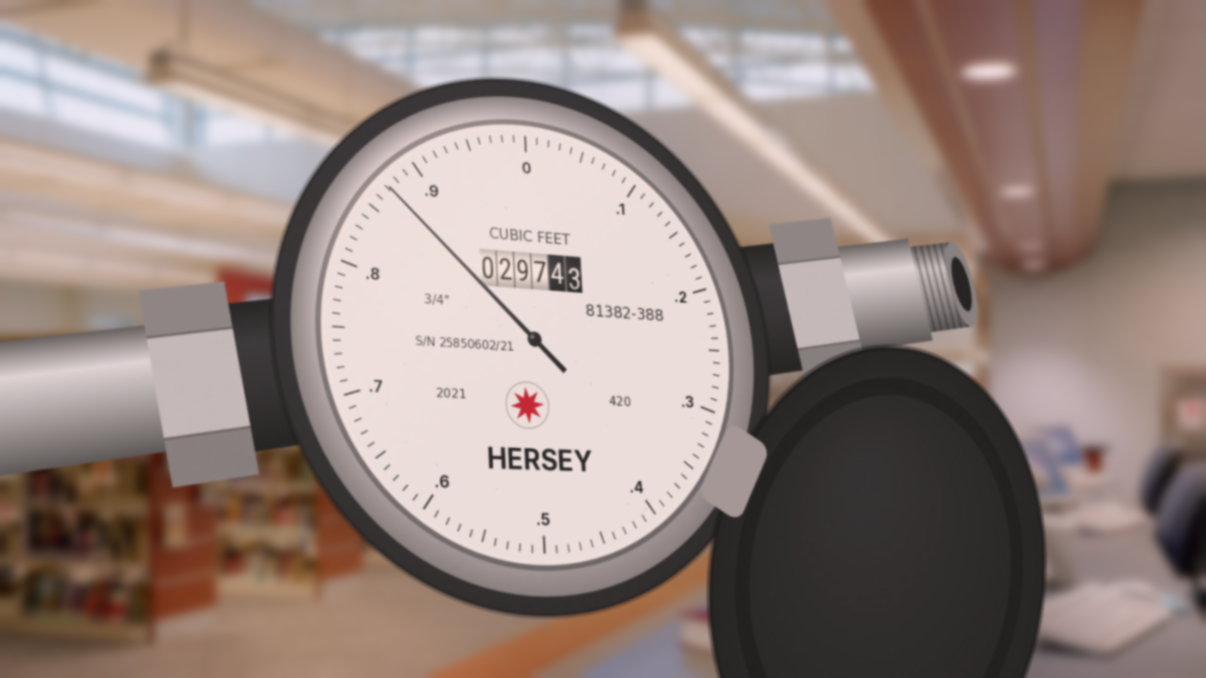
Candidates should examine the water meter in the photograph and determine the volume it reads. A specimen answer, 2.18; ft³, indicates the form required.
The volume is 29742.87; ft³
